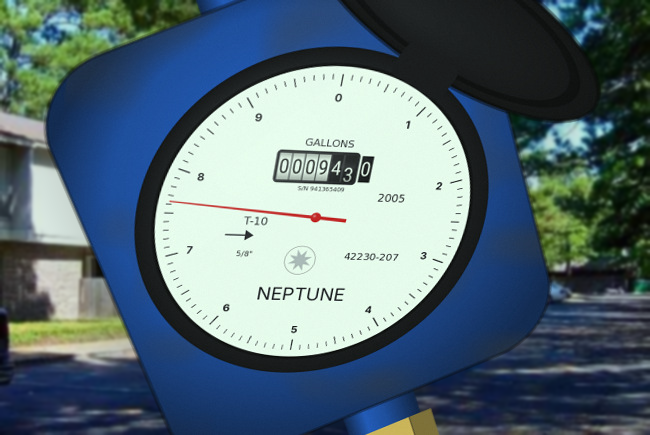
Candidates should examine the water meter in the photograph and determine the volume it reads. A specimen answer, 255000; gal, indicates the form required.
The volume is 9427.6; gal
